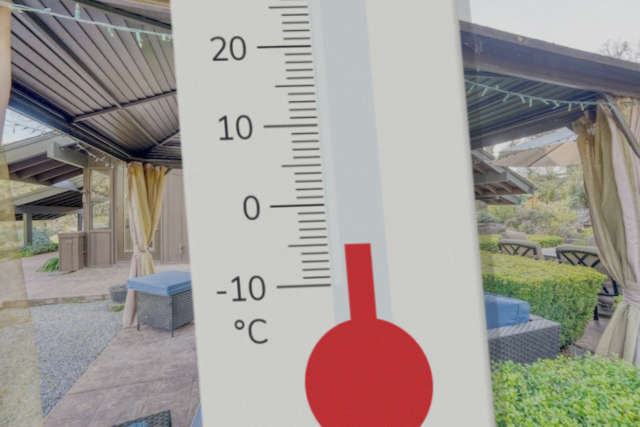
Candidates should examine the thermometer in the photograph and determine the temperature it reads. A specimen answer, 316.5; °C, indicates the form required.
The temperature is -5; °C
